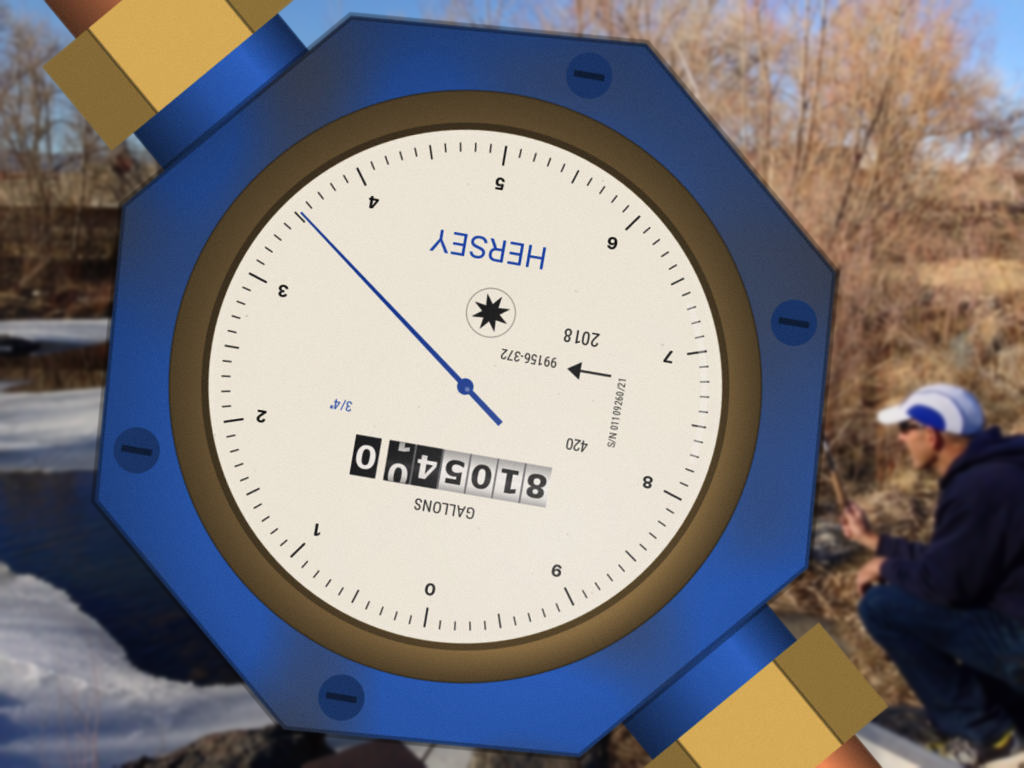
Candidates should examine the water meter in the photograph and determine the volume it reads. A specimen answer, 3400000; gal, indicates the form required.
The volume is 8105403.5; gal
